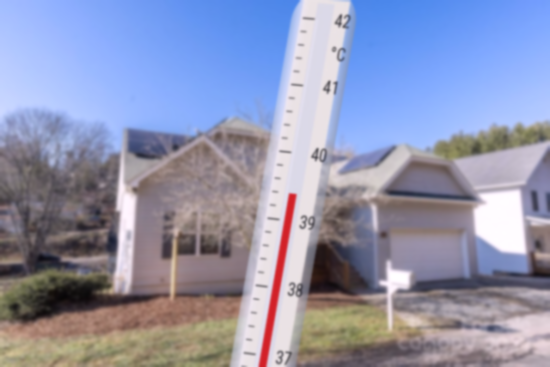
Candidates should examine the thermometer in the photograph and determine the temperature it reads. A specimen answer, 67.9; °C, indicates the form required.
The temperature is 39.4; °C
